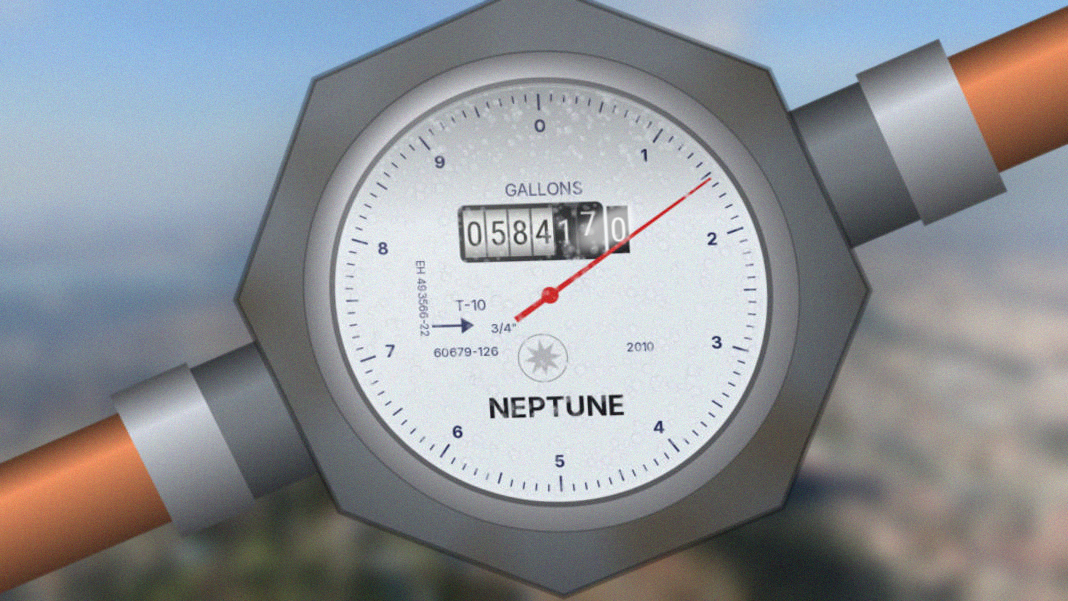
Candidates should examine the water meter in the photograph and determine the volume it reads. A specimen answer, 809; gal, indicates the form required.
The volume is 584171.5; gal
